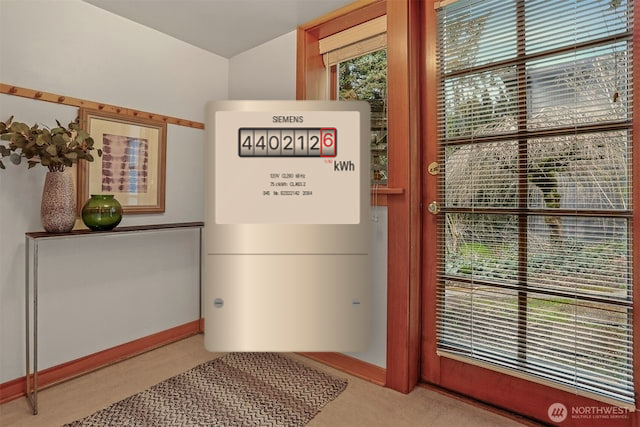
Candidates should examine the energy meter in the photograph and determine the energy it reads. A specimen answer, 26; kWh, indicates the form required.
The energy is 440212.6; kWh
